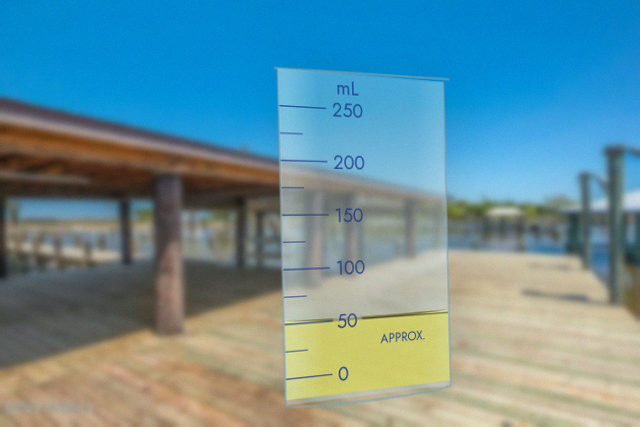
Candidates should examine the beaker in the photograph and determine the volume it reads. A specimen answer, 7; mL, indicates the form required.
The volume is 50; mL
